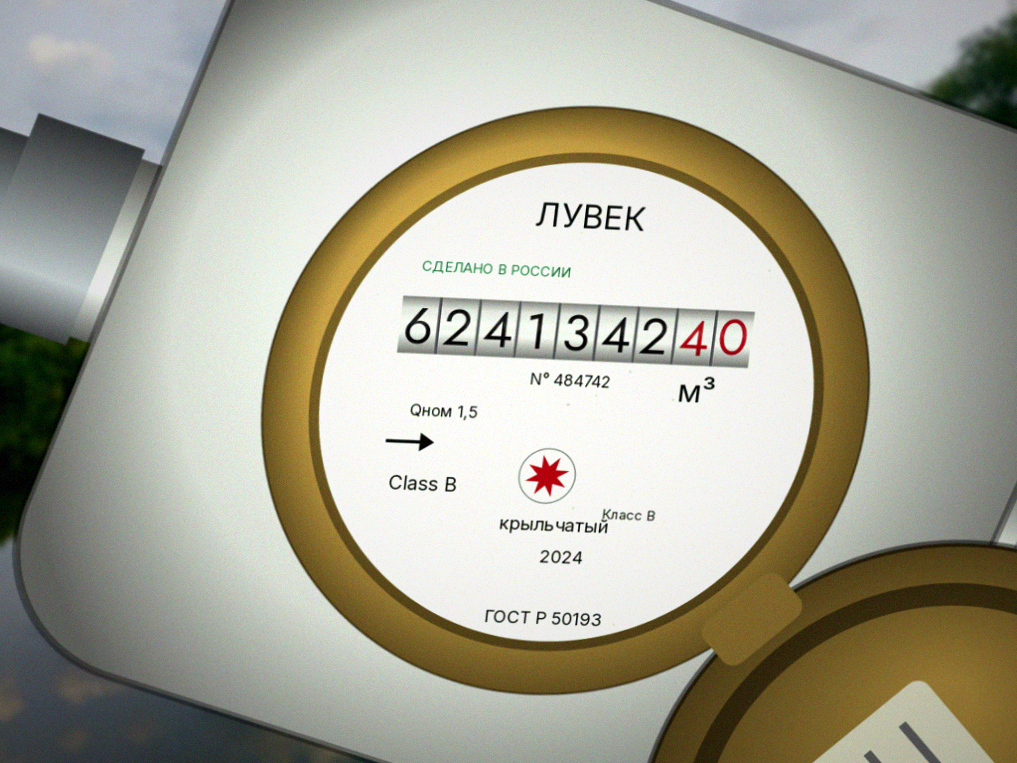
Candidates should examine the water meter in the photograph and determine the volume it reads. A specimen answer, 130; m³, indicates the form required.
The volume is 6241342.40; m³
